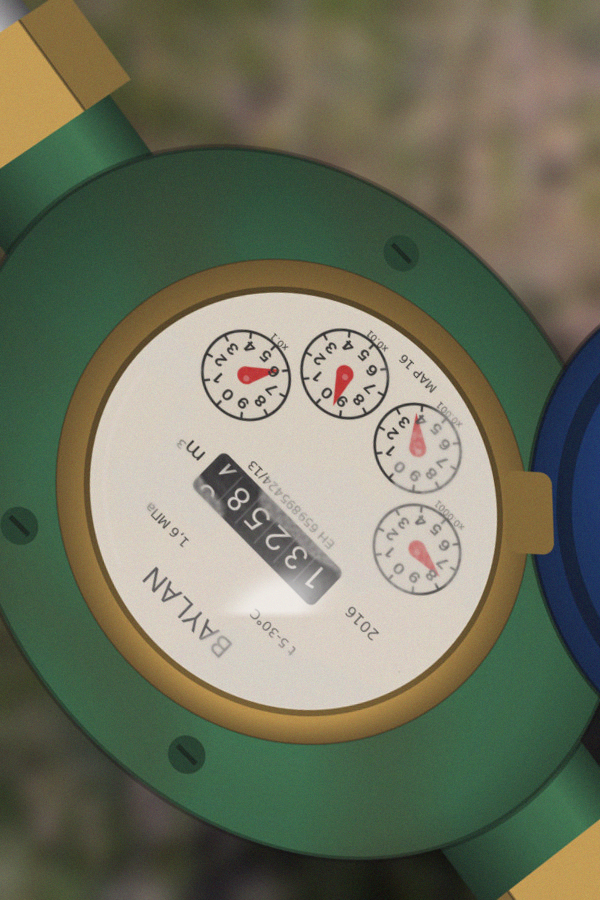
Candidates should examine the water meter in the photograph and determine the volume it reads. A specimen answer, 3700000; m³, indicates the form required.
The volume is 132583.5937; m³
